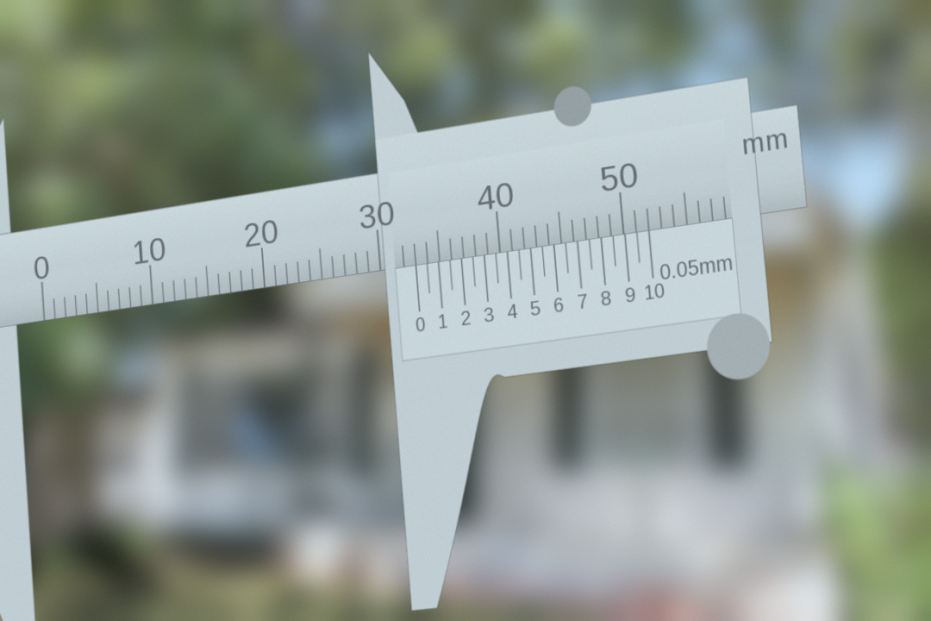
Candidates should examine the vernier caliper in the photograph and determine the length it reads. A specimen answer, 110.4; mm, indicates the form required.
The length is 33.0; mm
